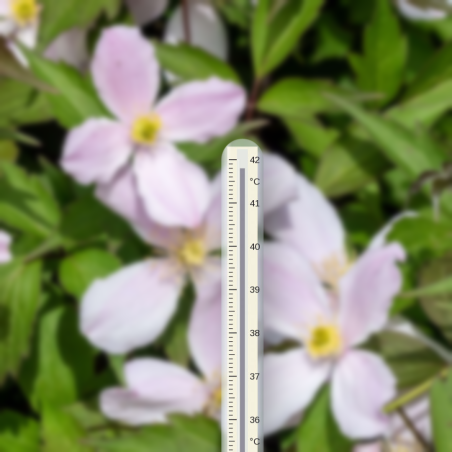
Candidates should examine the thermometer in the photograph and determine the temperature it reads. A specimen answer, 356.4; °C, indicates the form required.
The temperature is 41.8; °C
